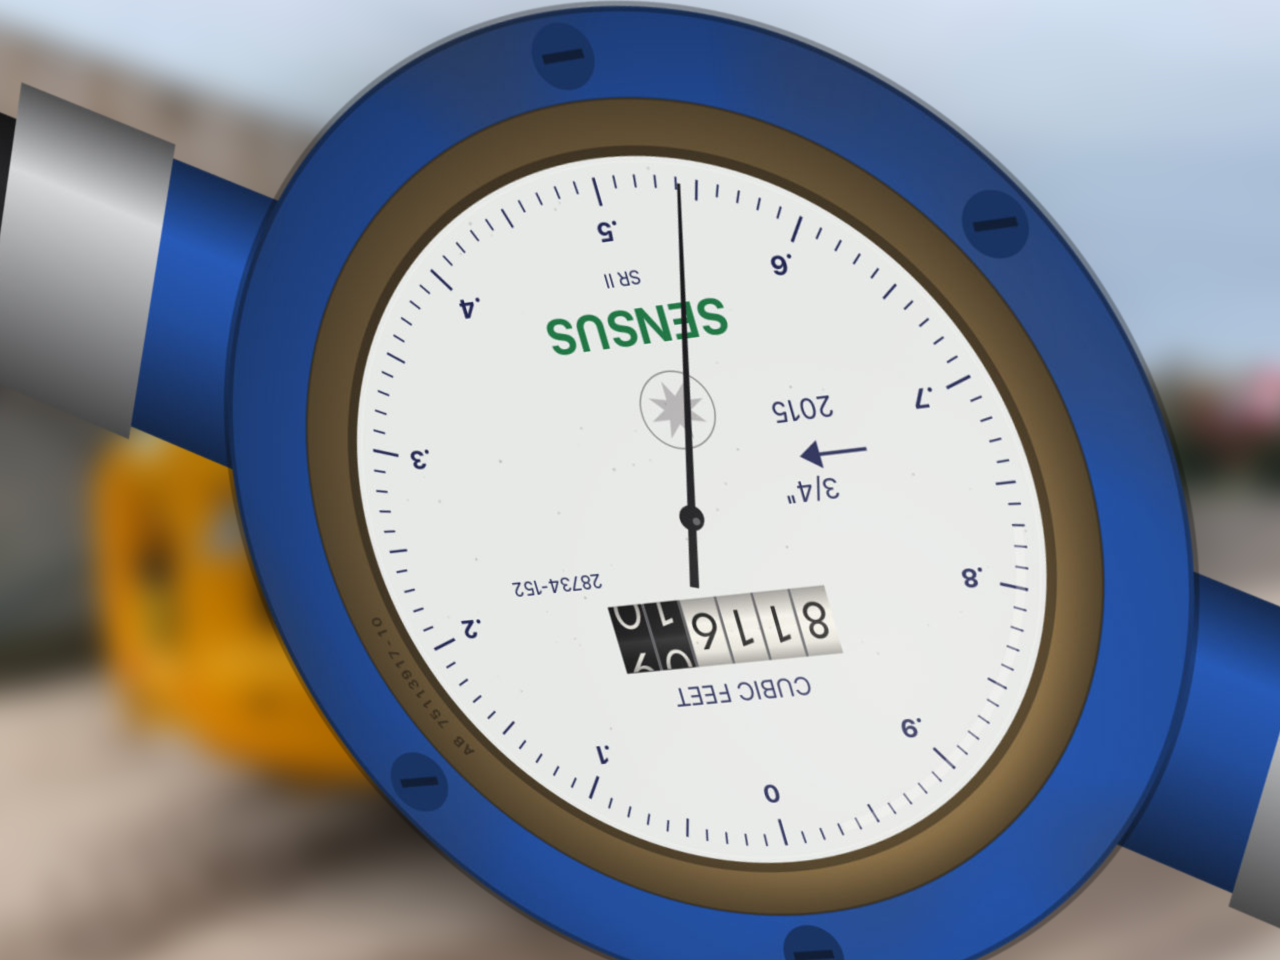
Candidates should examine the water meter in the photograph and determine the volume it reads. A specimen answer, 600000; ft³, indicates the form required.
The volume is 811609.54; ft³
